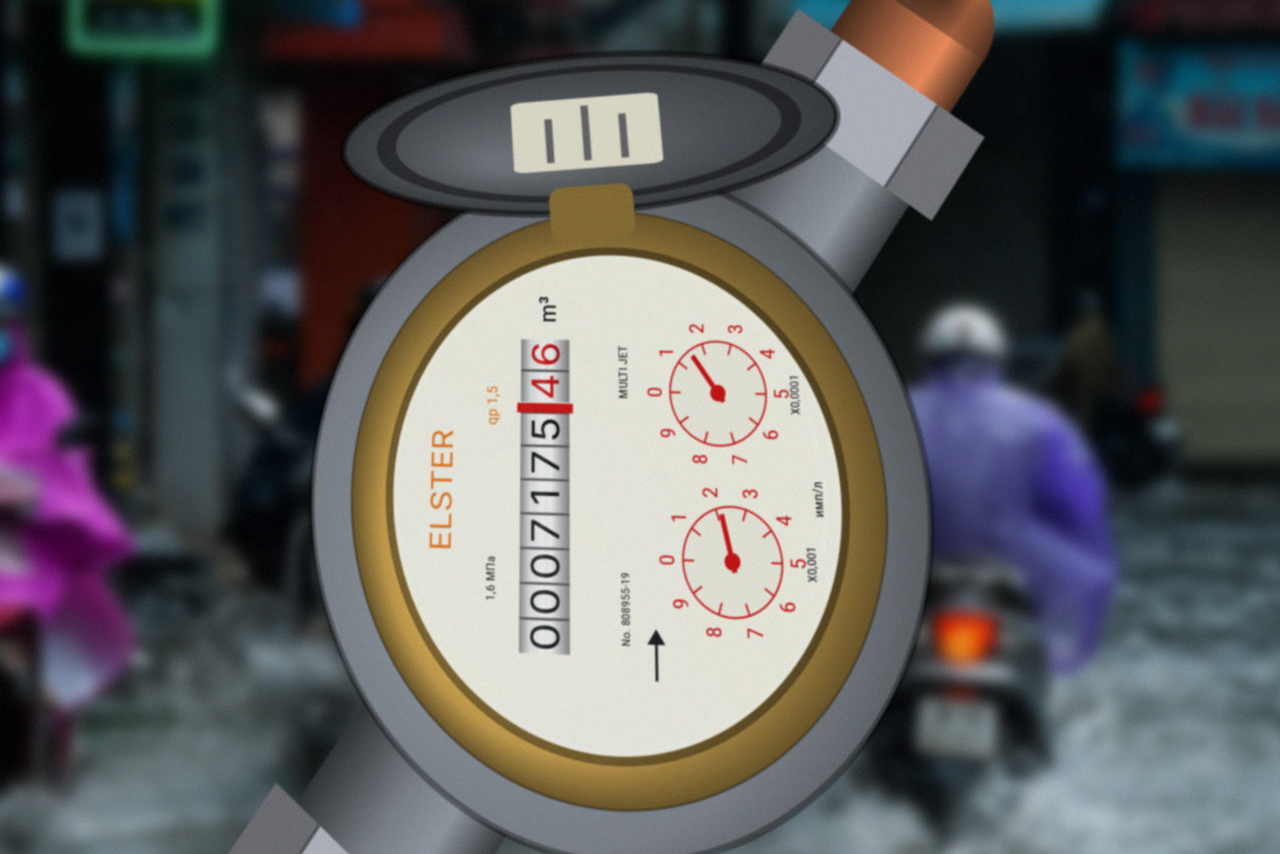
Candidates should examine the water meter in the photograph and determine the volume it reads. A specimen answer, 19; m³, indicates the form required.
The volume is 7175.4621; m³
